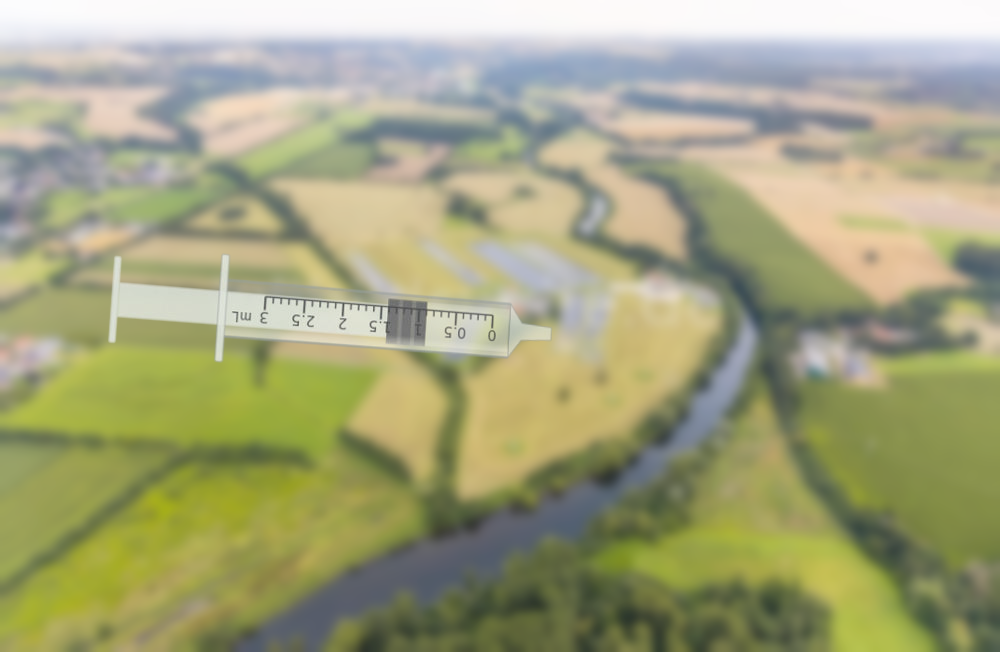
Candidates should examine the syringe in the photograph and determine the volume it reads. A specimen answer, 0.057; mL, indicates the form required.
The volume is 0.9; mL
